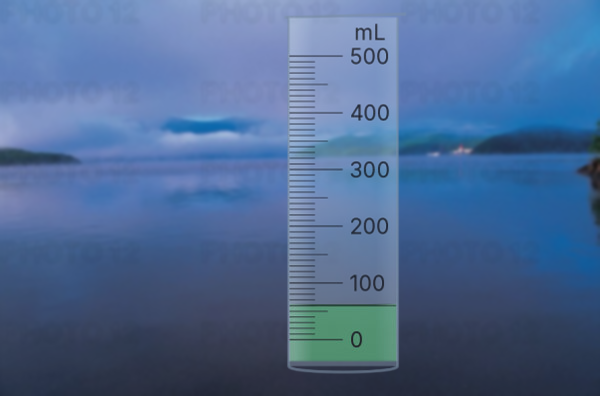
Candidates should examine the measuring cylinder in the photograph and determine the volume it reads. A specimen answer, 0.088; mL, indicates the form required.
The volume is 60; mL
